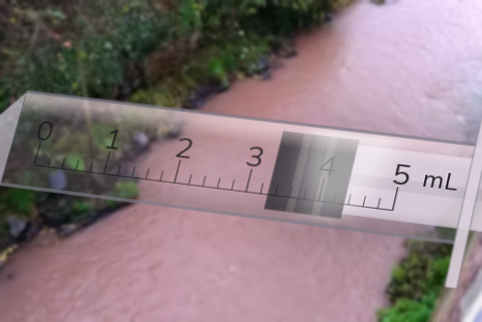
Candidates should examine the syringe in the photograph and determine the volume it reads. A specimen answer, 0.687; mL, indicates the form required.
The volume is 3.3; mL
